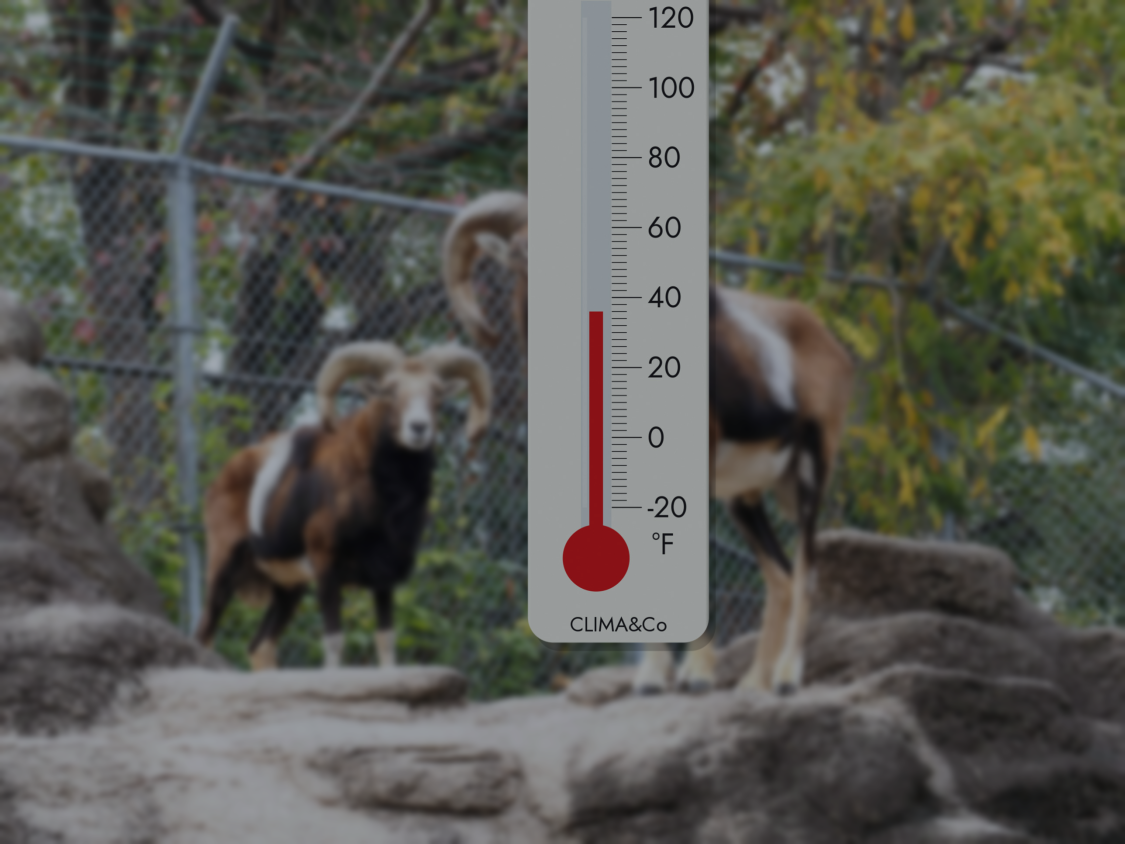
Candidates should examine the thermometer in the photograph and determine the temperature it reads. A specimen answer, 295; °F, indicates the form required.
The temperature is 36; °F
